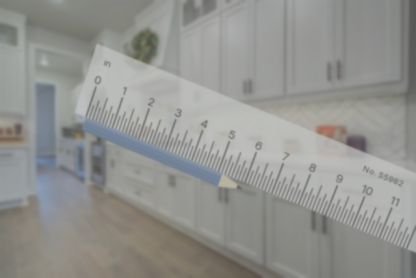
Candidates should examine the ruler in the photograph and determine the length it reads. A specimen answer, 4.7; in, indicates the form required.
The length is 6; in
